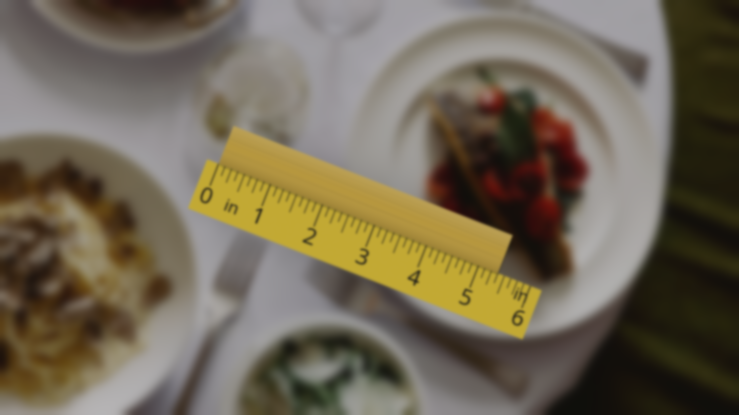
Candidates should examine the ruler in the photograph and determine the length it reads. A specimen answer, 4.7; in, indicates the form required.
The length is 5.375; in
